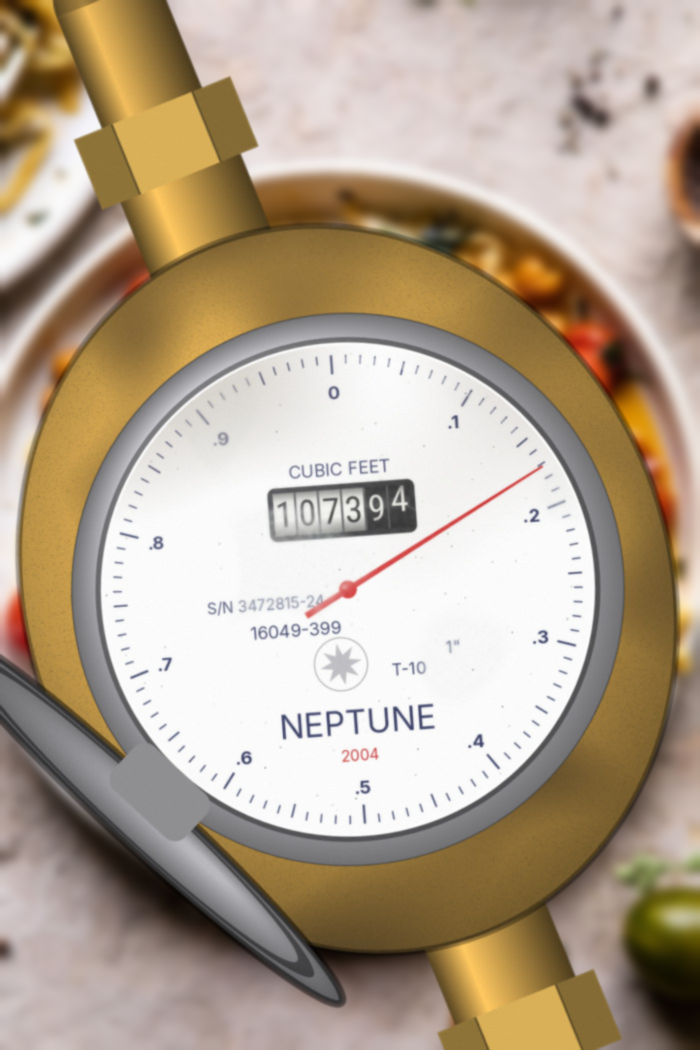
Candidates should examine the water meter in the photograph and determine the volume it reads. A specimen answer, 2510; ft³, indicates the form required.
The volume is 107394.17; ft³
